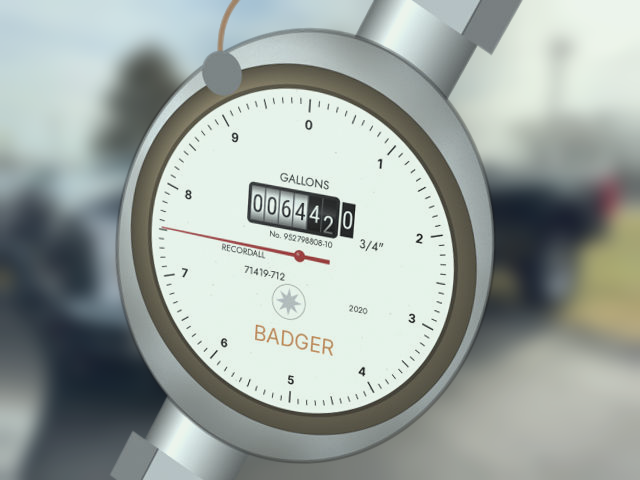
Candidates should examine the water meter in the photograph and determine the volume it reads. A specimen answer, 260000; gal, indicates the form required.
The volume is 64417.5; gal
